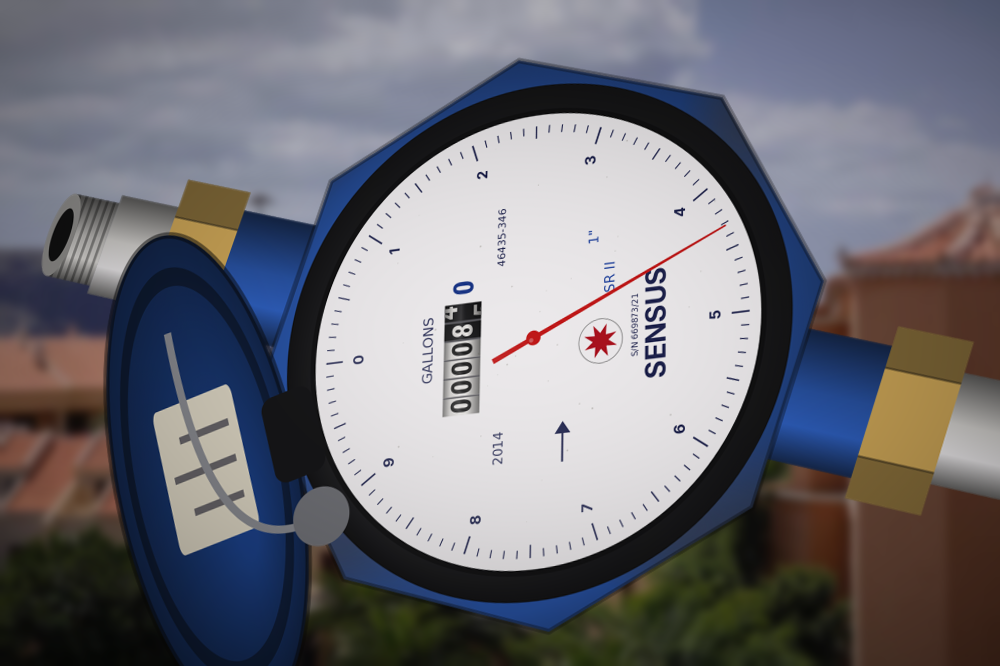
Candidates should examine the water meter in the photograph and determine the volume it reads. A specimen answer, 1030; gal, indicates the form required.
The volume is 844.3; gal
